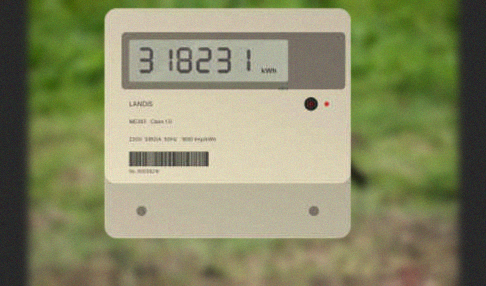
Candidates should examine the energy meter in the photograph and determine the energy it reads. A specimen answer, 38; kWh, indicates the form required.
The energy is 318231; kWh
